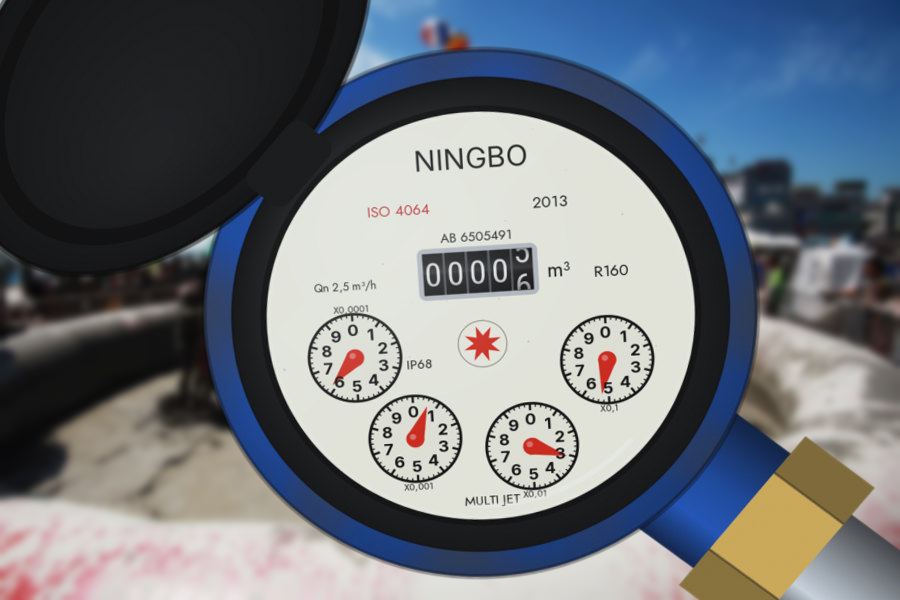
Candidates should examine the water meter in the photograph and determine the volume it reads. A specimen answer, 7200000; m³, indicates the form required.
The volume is 5.5306; m³
